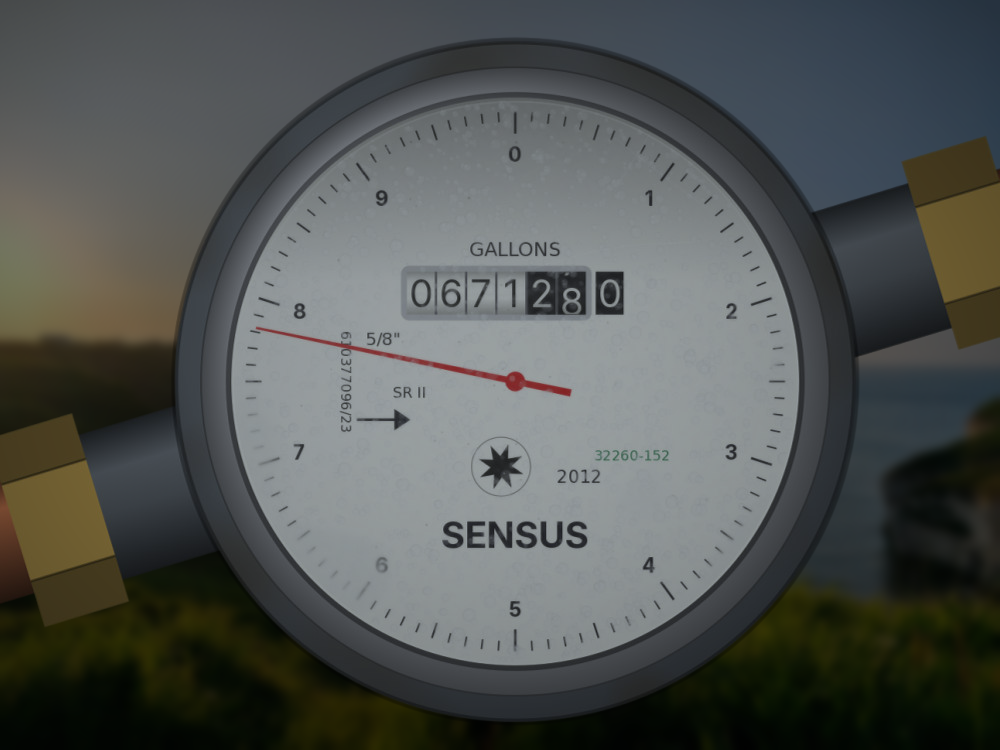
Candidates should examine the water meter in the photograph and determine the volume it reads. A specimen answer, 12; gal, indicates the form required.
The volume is 671277.8; gal
